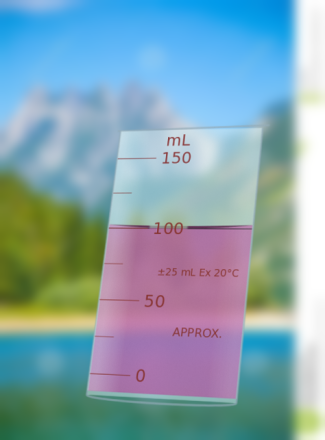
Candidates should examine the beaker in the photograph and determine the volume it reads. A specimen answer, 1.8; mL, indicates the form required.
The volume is 100; mL
